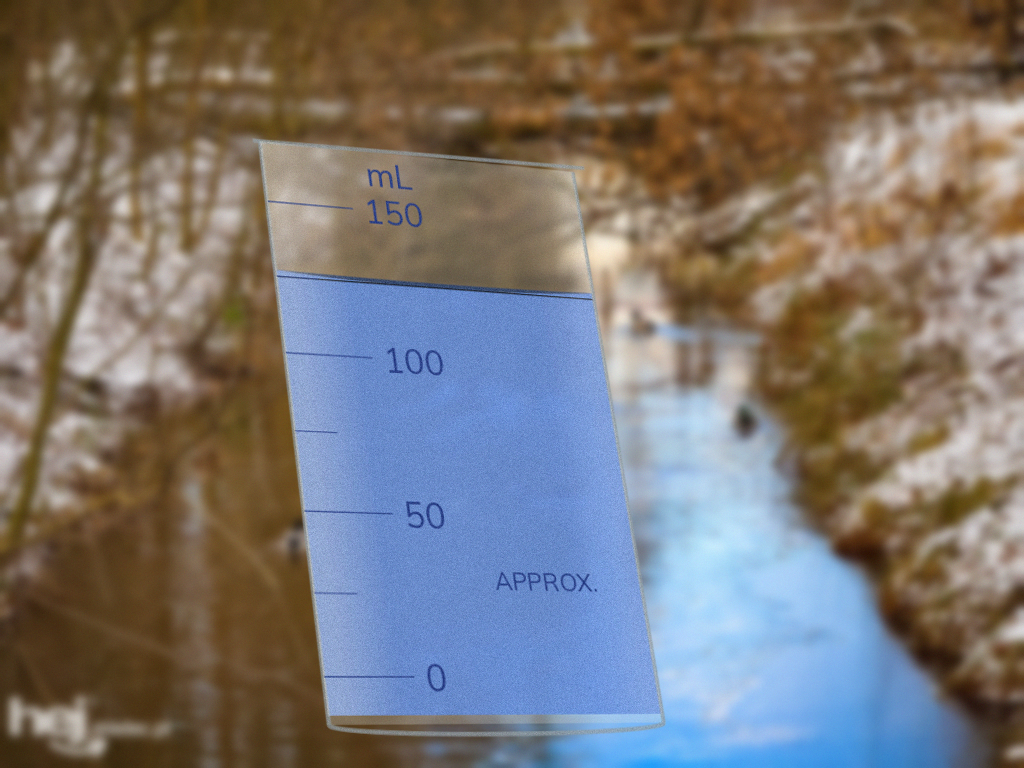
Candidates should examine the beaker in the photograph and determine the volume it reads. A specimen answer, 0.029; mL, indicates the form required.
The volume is 125; mL
